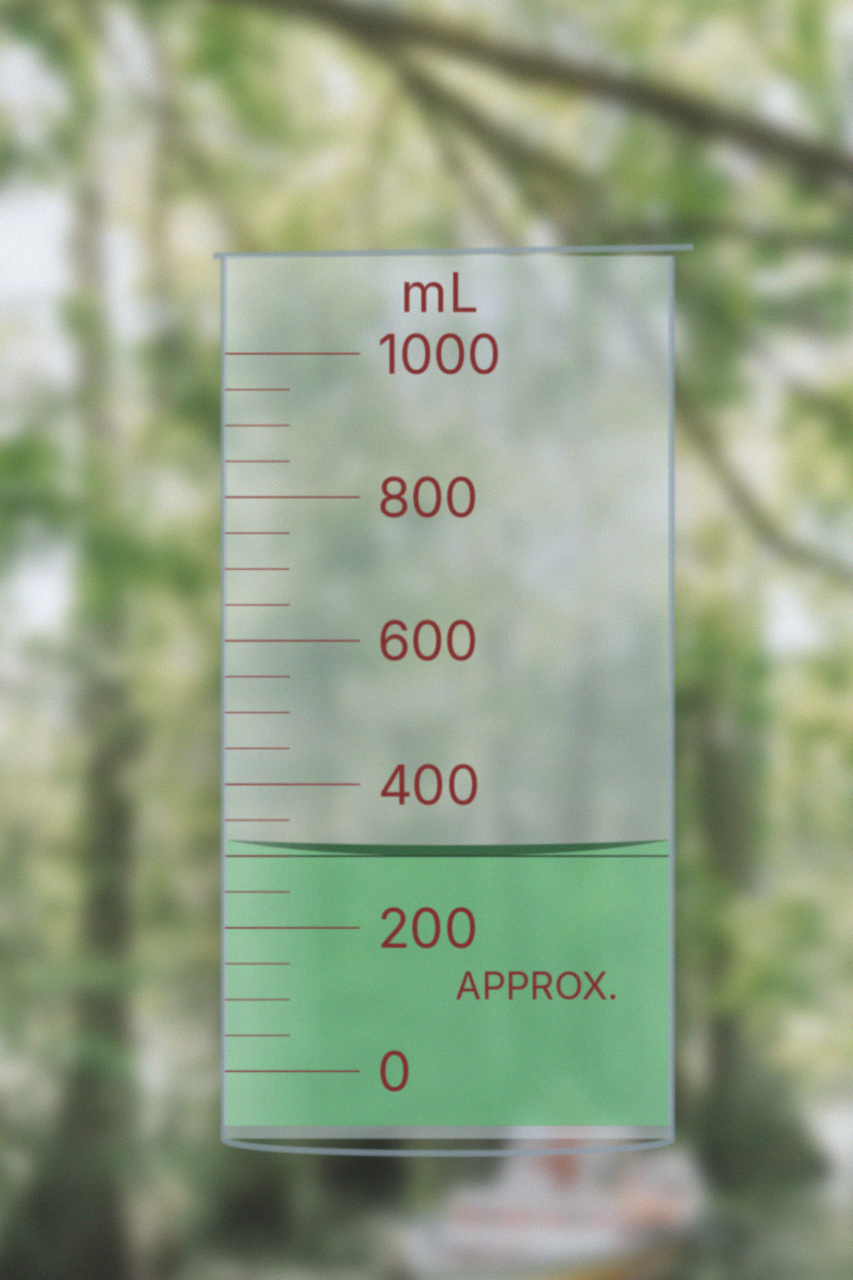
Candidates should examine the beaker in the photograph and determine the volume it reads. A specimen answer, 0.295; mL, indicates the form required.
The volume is 300; mL
